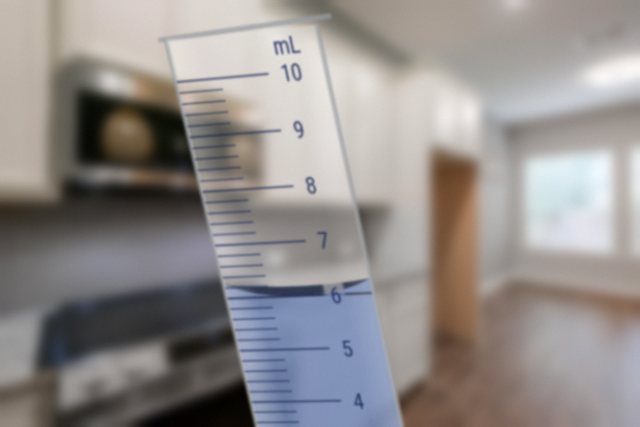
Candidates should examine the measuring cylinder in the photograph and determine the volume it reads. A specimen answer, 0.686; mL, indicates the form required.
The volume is 6; mL
